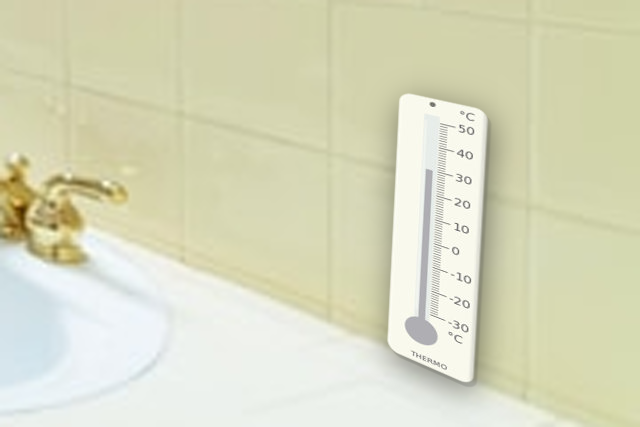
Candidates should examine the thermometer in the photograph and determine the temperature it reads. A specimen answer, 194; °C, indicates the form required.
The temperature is 30; °C
